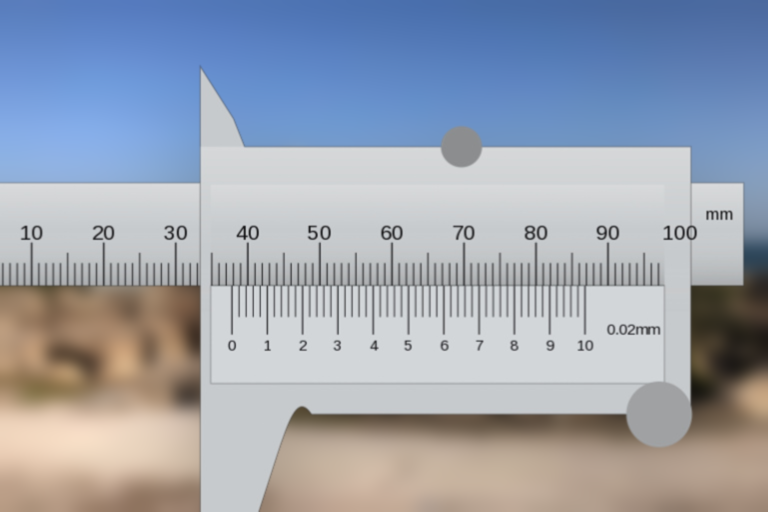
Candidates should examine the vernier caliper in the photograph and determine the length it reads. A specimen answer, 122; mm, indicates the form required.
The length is 37.8; mm
